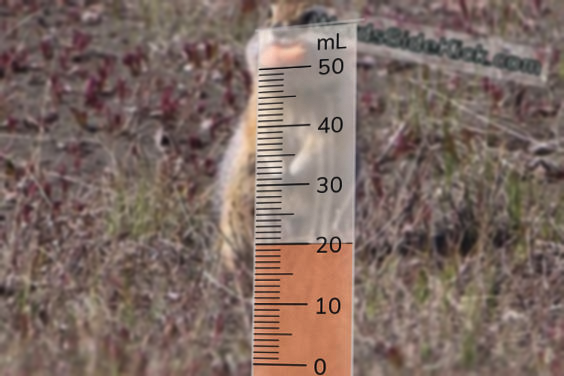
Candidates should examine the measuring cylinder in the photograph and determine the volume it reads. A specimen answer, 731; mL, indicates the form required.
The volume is 20; mL
